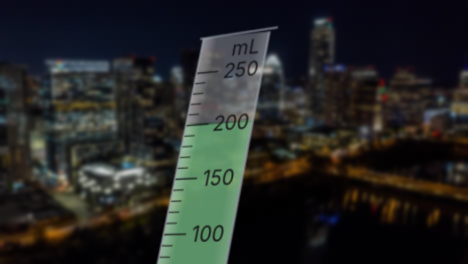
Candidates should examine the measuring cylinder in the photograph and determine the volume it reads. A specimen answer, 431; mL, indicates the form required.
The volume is 200; mL
